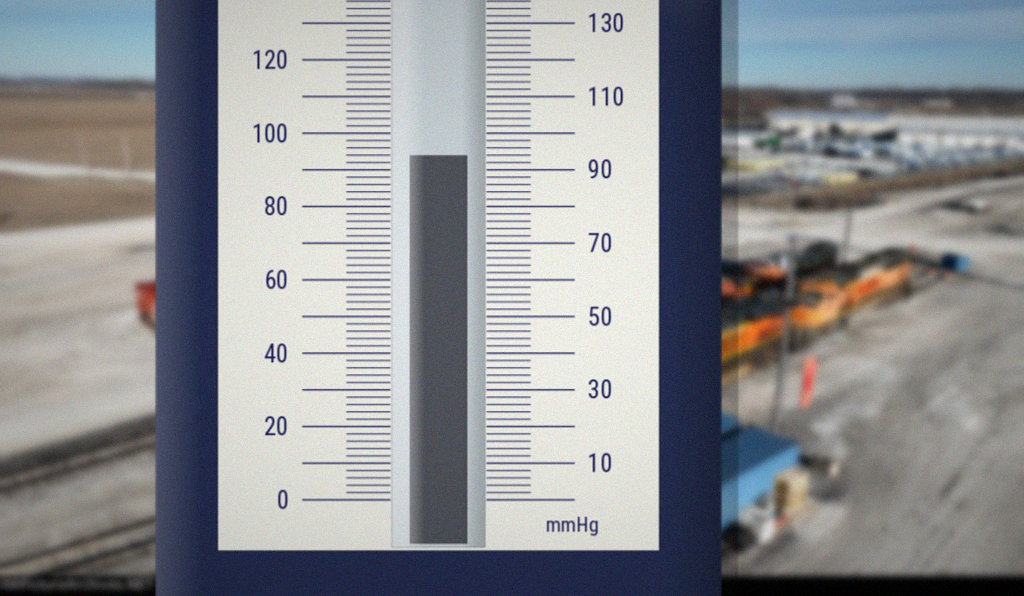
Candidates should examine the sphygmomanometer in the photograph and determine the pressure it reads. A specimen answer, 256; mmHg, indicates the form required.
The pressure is 94; mmHg
